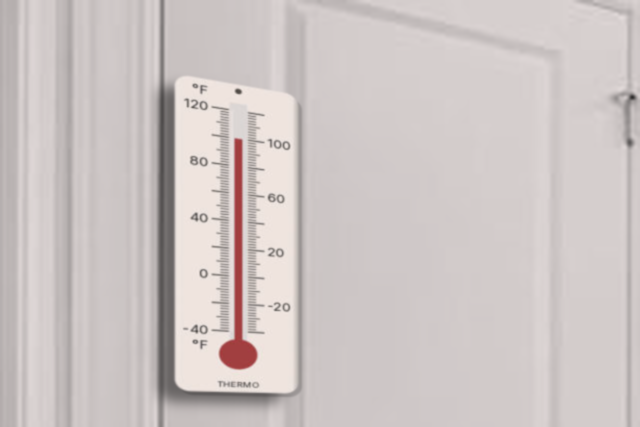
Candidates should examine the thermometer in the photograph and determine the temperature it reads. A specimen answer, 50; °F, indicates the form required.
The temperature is 100; °F
